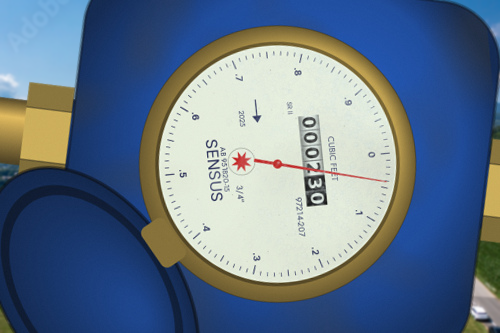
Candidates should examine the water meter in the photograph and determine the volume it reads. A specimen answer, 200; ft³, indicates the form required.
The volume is 230.04; ft³
